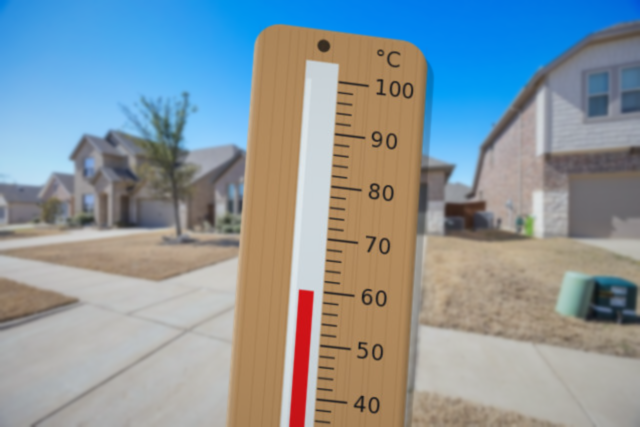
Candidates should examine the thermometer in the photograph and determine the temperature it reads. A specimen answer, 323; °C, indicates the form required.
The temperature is 60; °C
